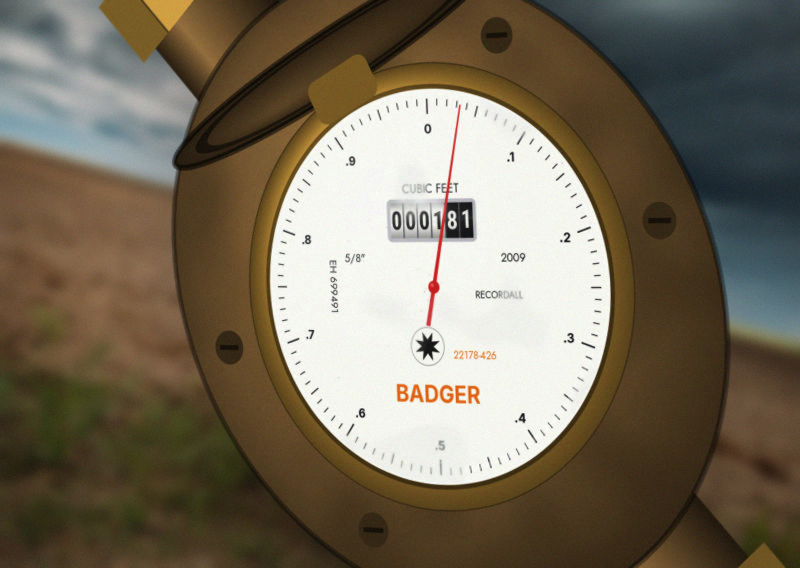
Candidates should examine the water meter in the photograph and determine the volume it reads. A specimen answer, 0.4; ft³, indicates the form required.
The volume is 181.03; ft³
